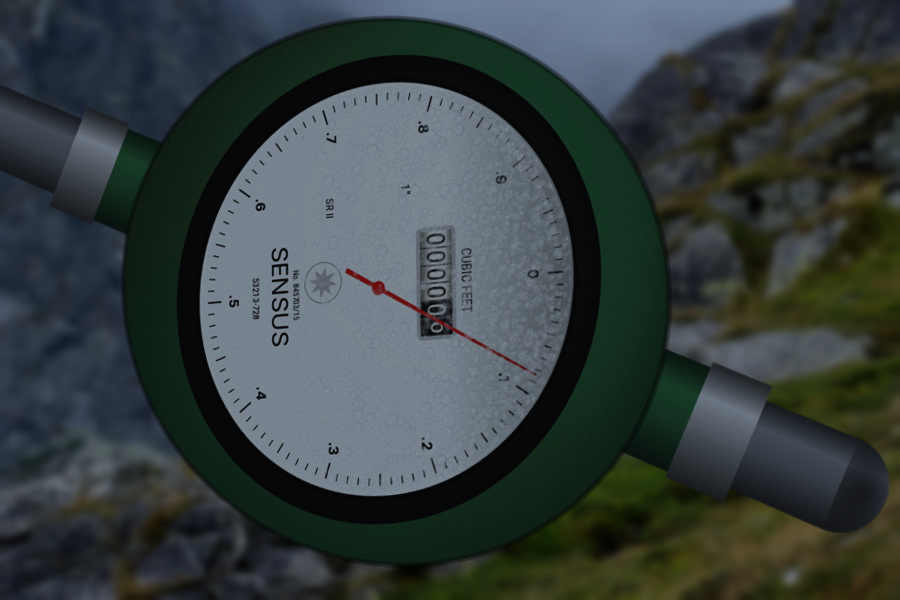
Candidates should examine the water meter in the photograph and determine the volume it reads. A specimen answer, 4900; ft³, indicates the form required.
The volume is 6.08; ft³
